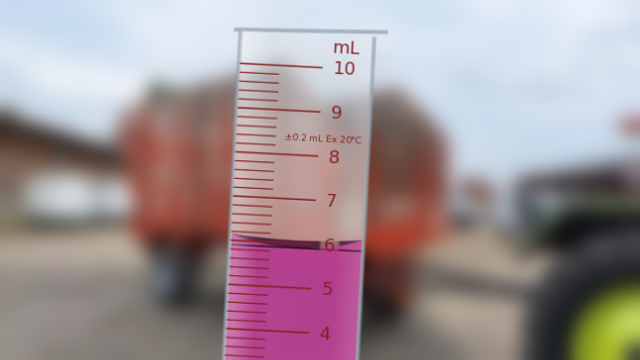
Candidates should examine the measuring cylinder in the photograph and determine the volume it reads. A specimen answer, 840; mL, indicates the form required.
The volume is 5.9; mL
